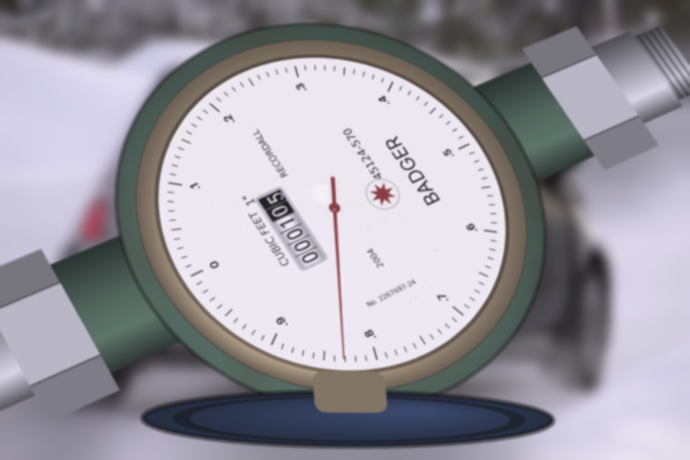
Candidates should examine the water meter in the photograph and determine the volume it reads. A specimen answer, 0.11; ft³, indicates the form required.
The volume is 104.83; ft³
